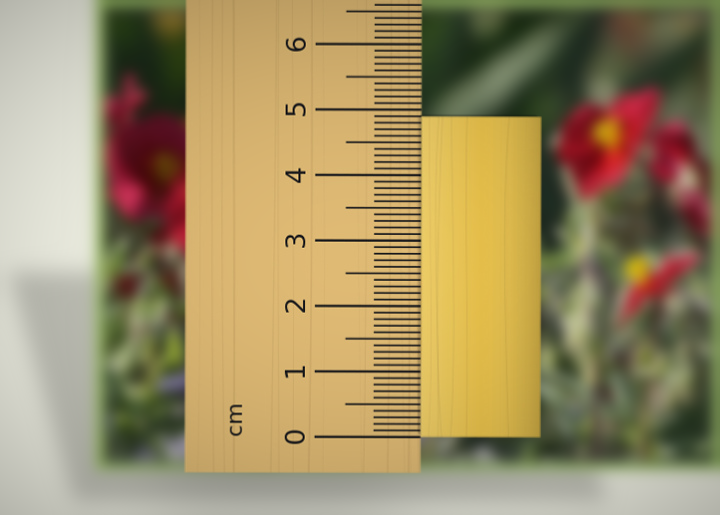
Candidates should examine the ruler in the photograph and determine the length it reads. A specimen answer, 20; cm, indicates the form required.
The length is 4.9; cm
